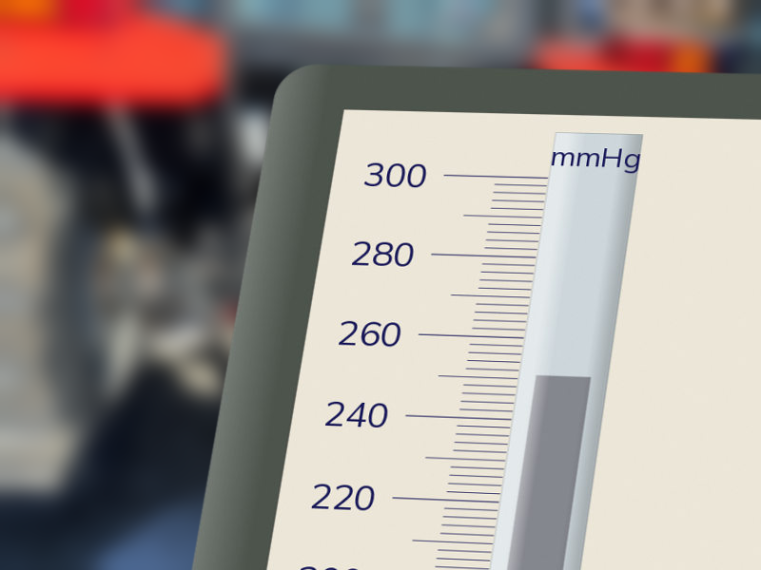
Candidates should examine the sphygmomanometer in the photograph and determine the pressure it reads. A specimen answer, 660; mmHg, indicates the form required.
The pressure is 251; mmHg
